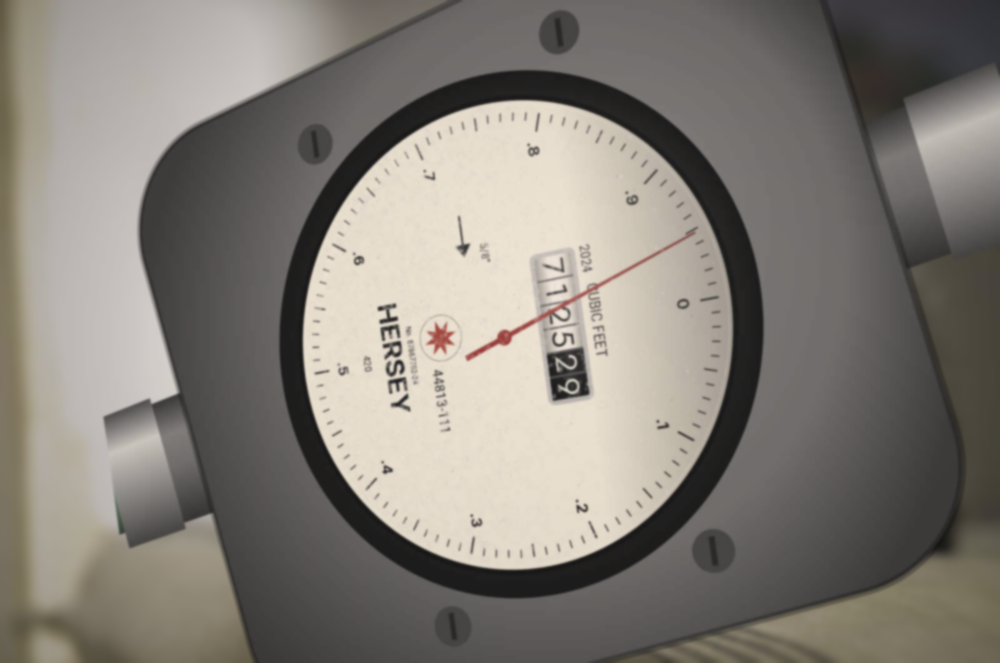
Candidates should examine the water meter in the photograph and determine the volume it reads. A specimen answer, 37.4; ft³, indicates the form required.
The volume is 712528.95; ft³
